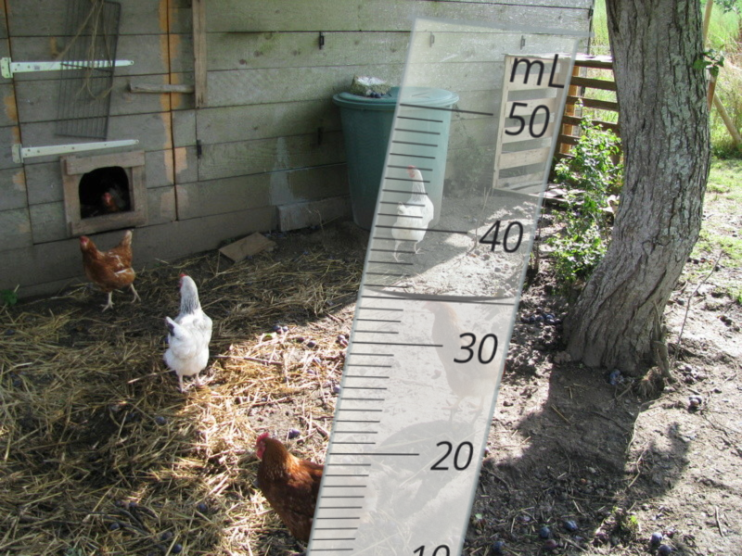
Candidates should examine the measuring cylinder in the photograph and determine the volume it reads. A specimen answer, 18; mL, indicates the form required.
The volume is 34; mL
